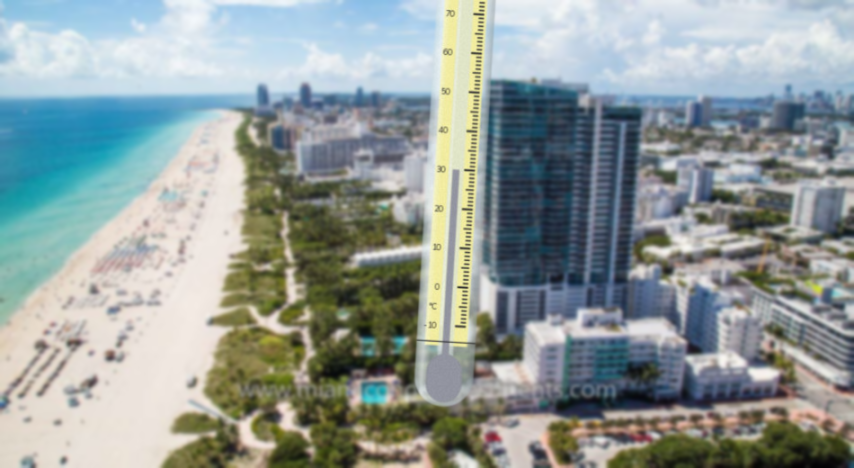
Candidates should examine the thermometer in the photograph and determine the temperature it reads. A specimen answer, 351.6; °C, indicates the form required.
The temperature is 30; °C
